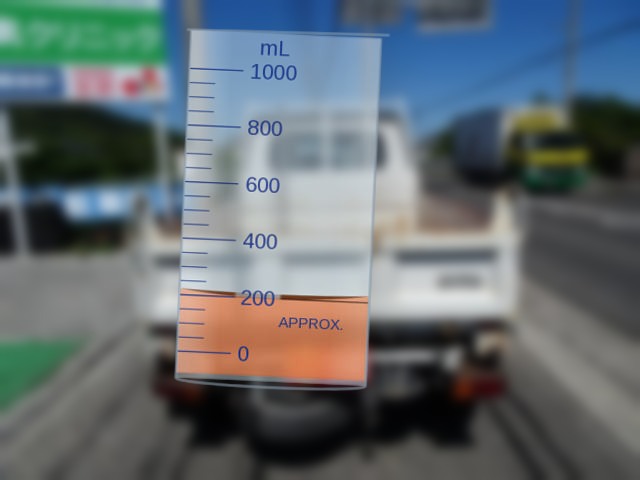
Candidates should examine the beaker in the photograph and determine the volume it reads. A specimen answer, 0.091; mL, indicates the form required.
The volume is 200; mL
